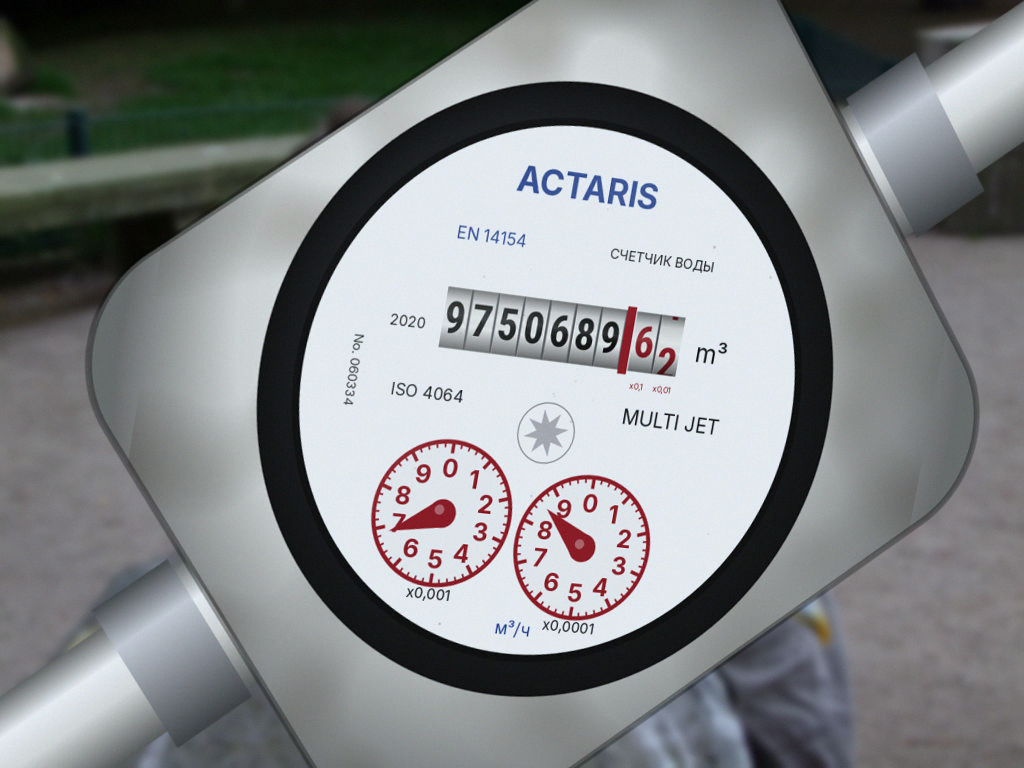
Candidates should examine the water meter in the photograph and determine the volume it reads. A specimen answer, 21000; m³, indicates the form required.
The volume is 9750689.6168; m³
